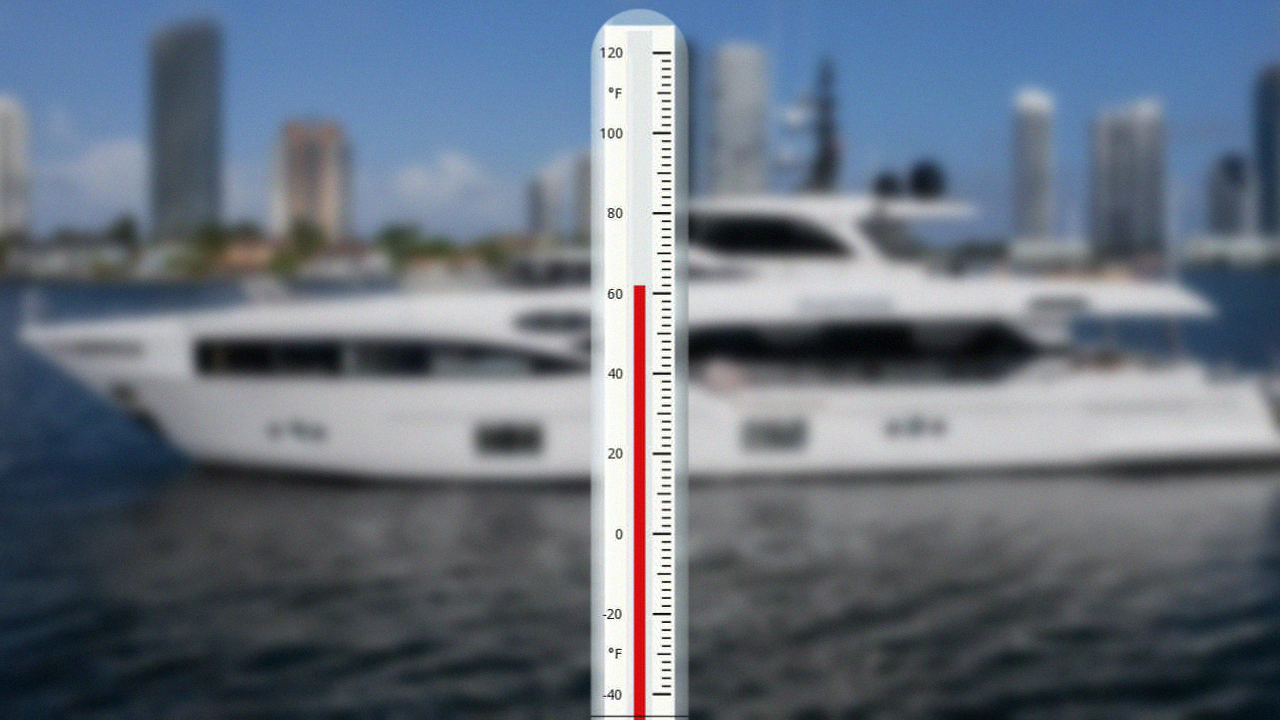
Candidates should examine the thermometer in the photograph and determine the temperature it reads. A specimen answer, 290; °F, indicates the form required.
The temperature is 62; °F
